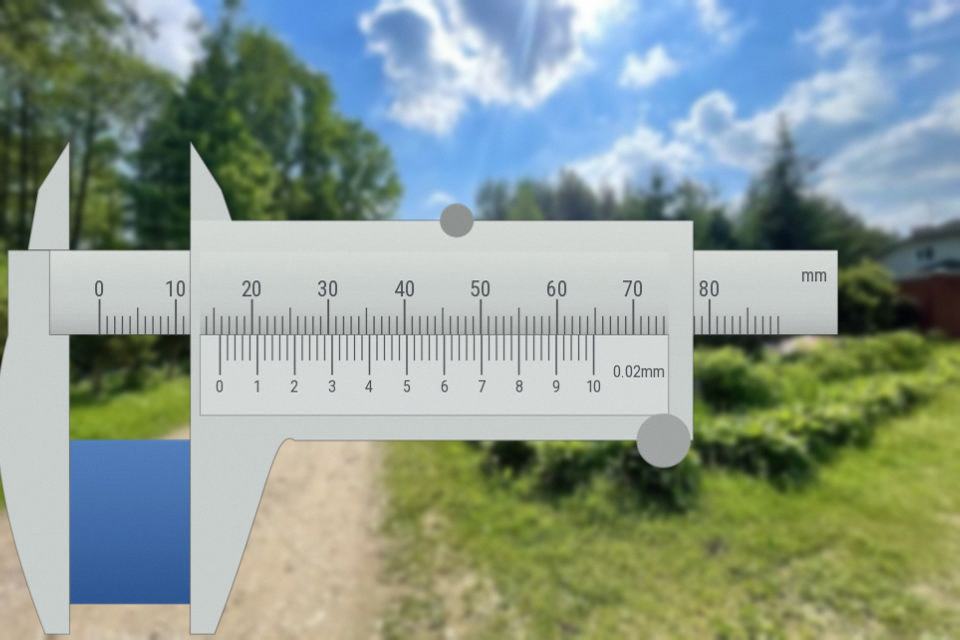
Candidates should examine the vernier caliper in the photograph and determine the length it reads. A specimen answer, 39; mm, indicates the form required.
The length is 15.8; mm
